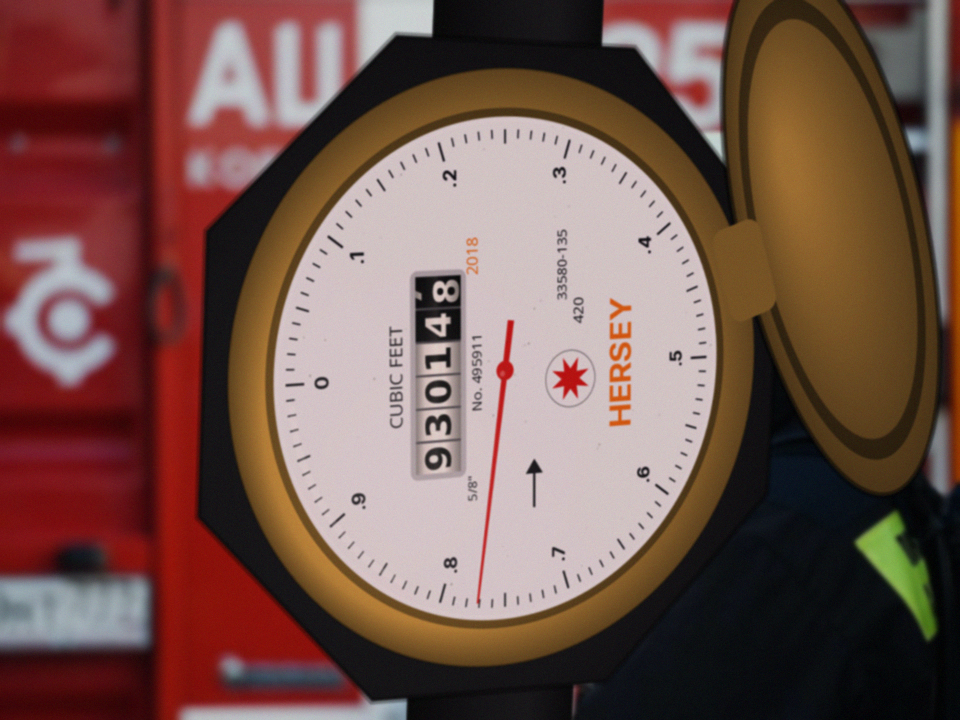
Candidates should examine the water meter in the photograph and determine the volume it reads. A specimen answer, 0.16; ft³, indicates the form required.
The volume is 930147.77; ft³
